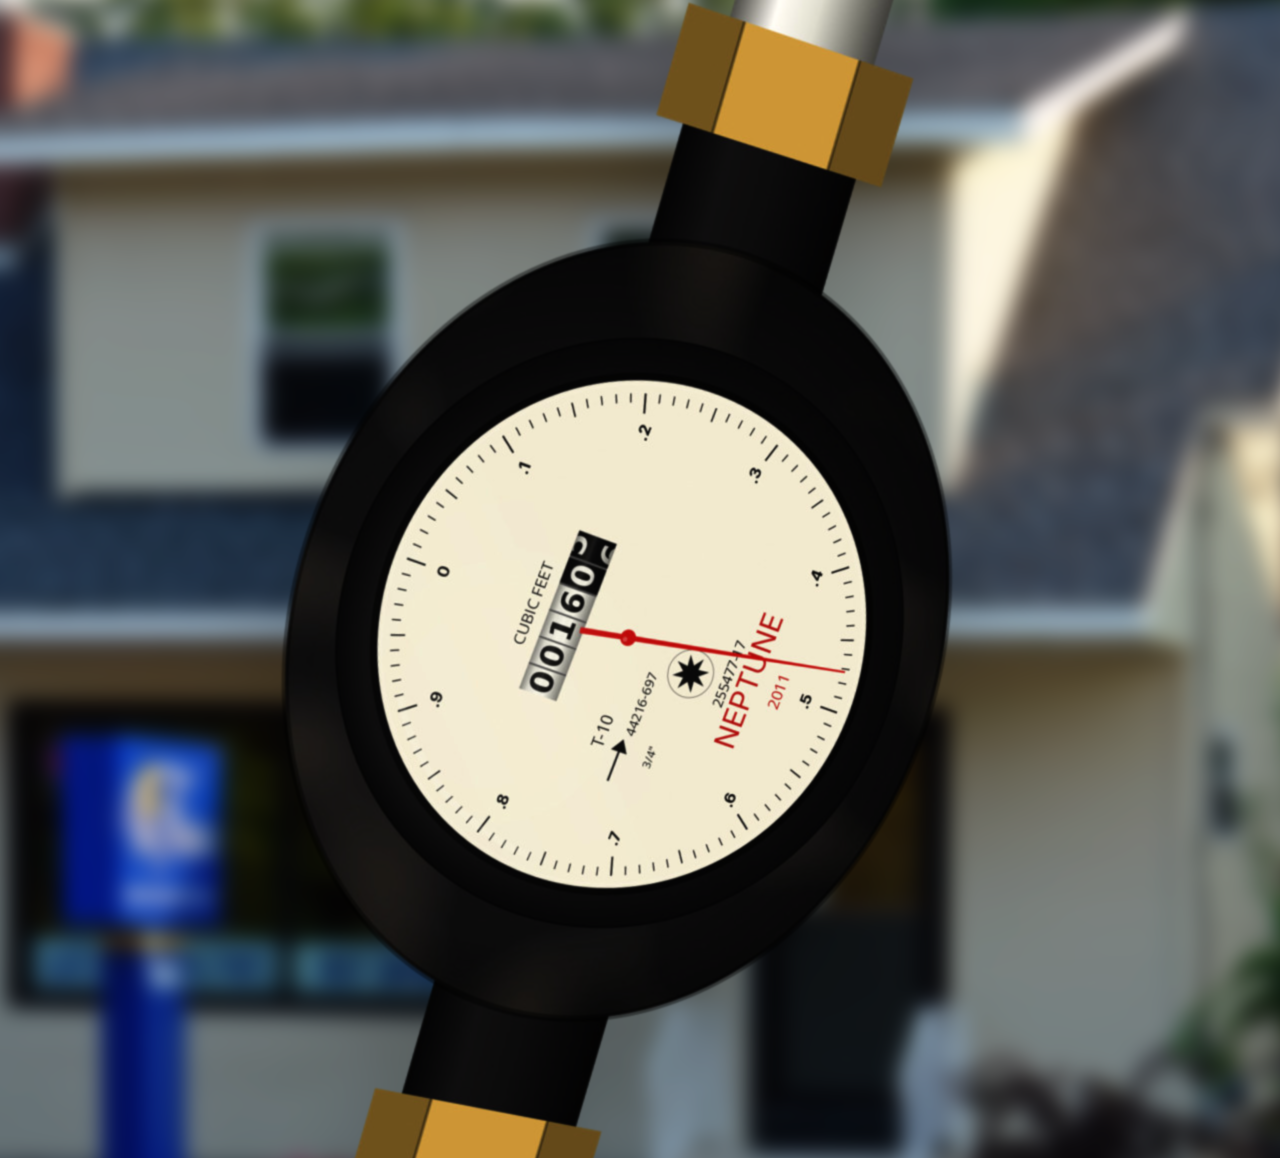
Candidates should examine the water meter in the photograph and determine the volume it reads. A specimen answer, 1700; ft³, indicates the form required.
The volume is 1605.47; ft³
